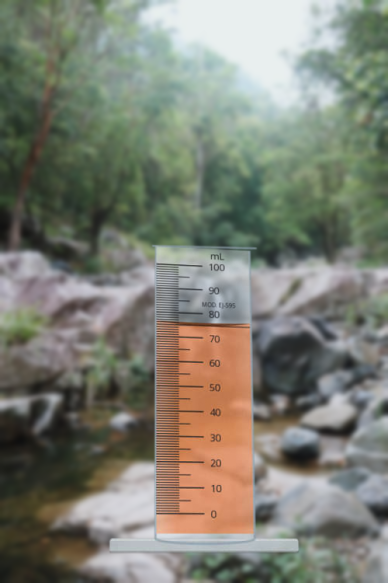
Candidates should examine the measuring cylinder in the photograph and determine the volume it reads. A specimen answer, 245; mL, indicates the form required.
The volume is 75; mL
